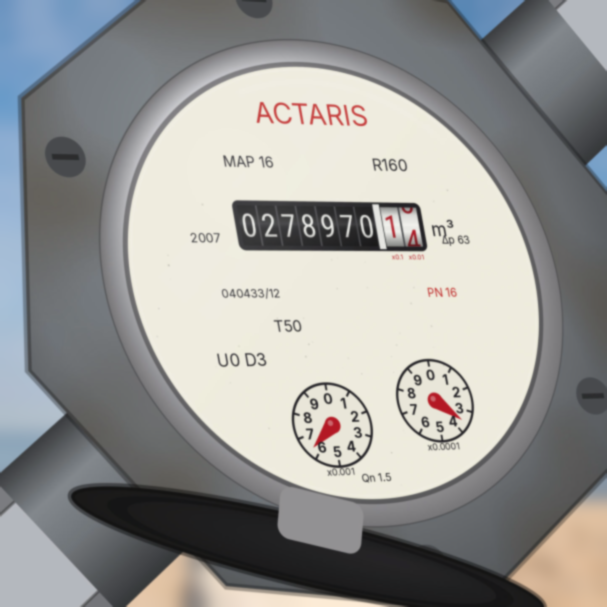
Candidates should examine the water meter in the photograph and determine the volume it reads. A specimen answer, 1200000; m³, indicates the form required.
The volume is 278970.1363; m³
